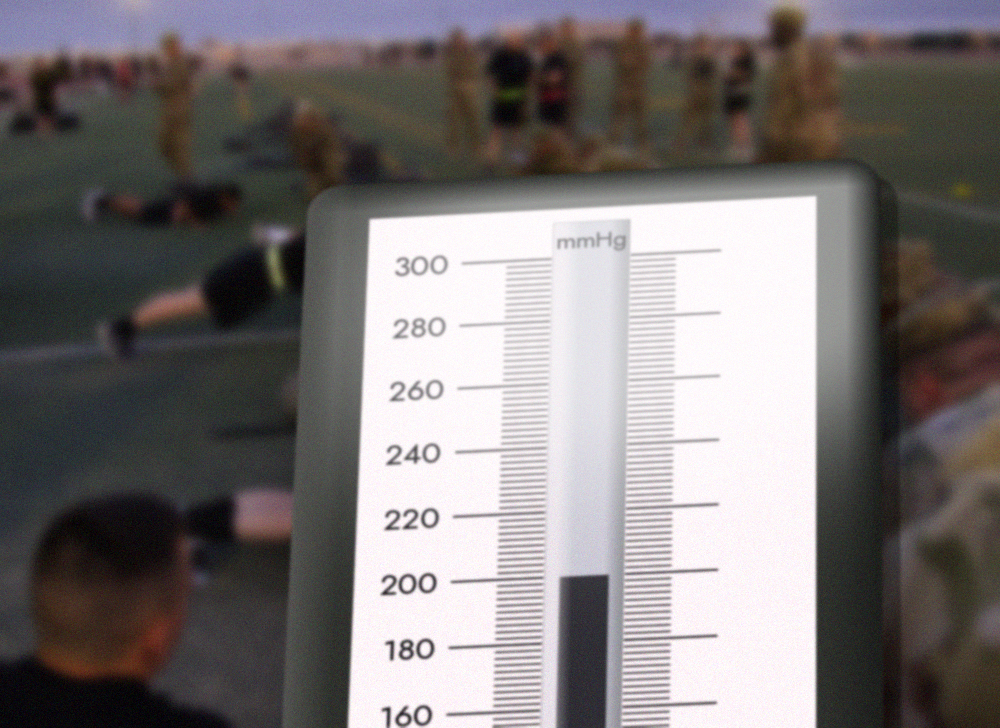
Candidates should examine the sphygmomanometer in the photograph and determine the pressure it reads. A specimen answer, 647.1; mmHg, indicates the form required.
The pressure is 200; mmHg
